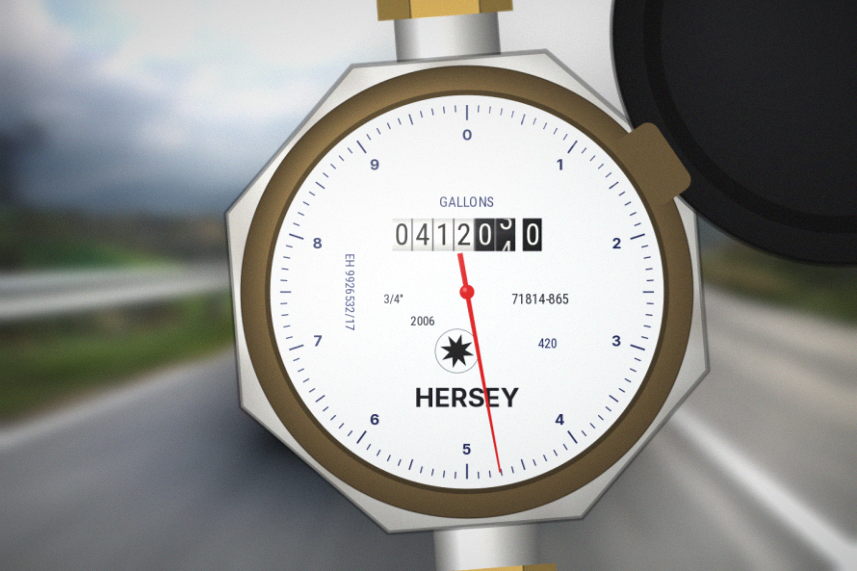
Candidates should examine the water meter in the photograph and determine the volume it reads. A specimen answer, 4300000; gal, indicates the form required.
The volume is 412034.7; gal
